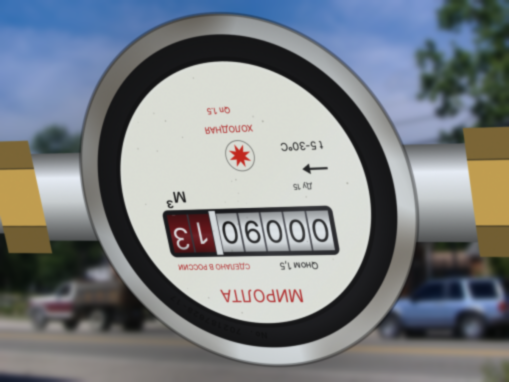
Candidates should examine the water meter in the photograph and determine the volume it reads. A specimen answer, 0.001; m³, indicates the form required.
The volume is 90.13; m³
